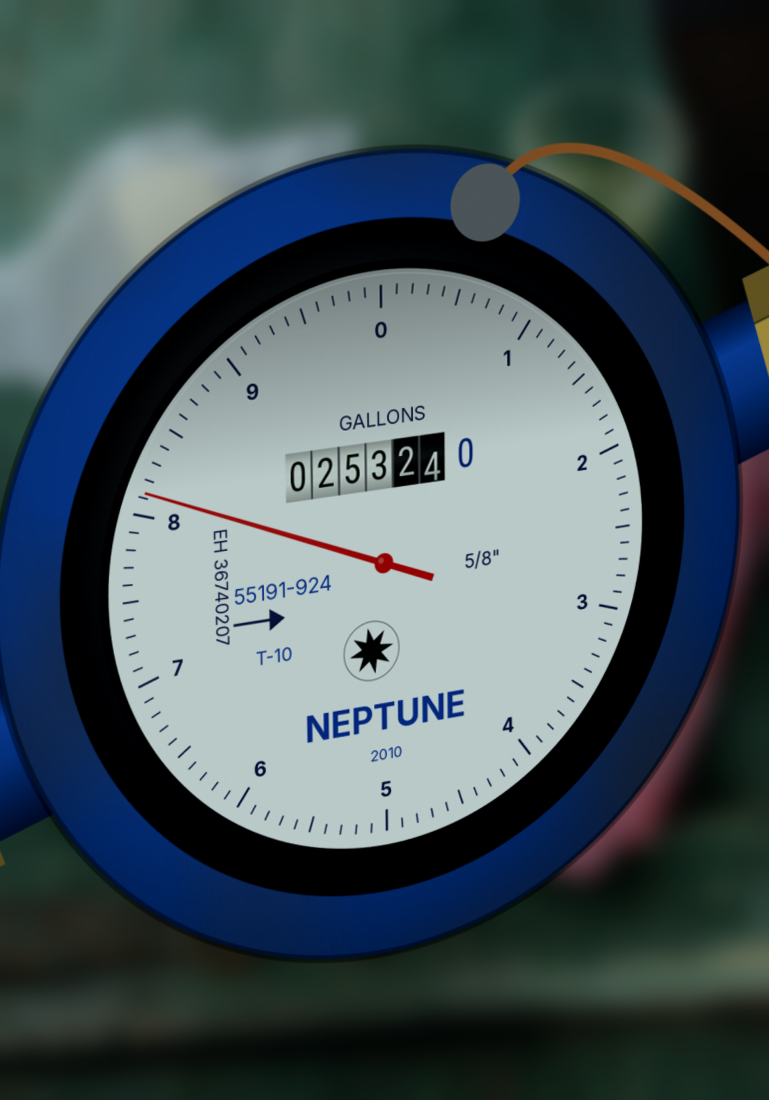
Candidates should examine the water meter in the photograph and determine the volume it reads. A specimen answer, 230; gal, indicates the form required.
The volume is 253238.1; gal
